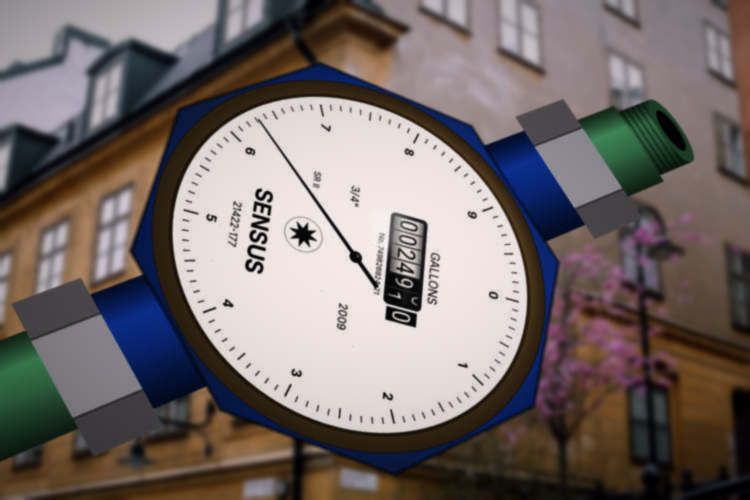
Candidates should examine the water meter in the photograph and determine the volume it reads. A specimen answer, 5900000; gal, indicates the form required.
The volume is 24906.3; gal
